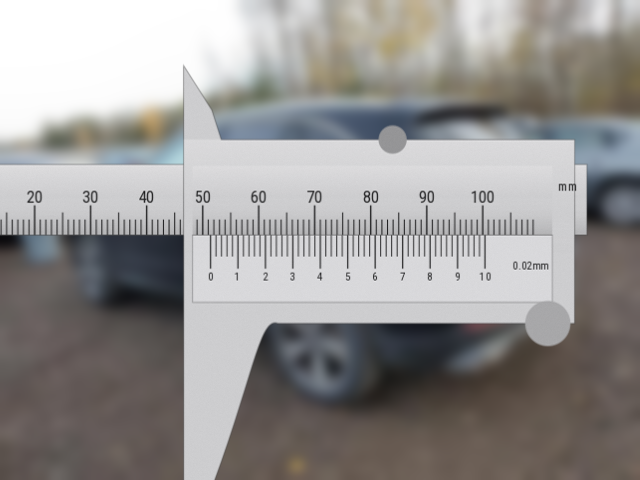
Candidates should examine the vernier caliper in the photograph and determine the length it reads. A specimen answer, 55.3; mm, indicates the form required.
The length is 51.4; mm
